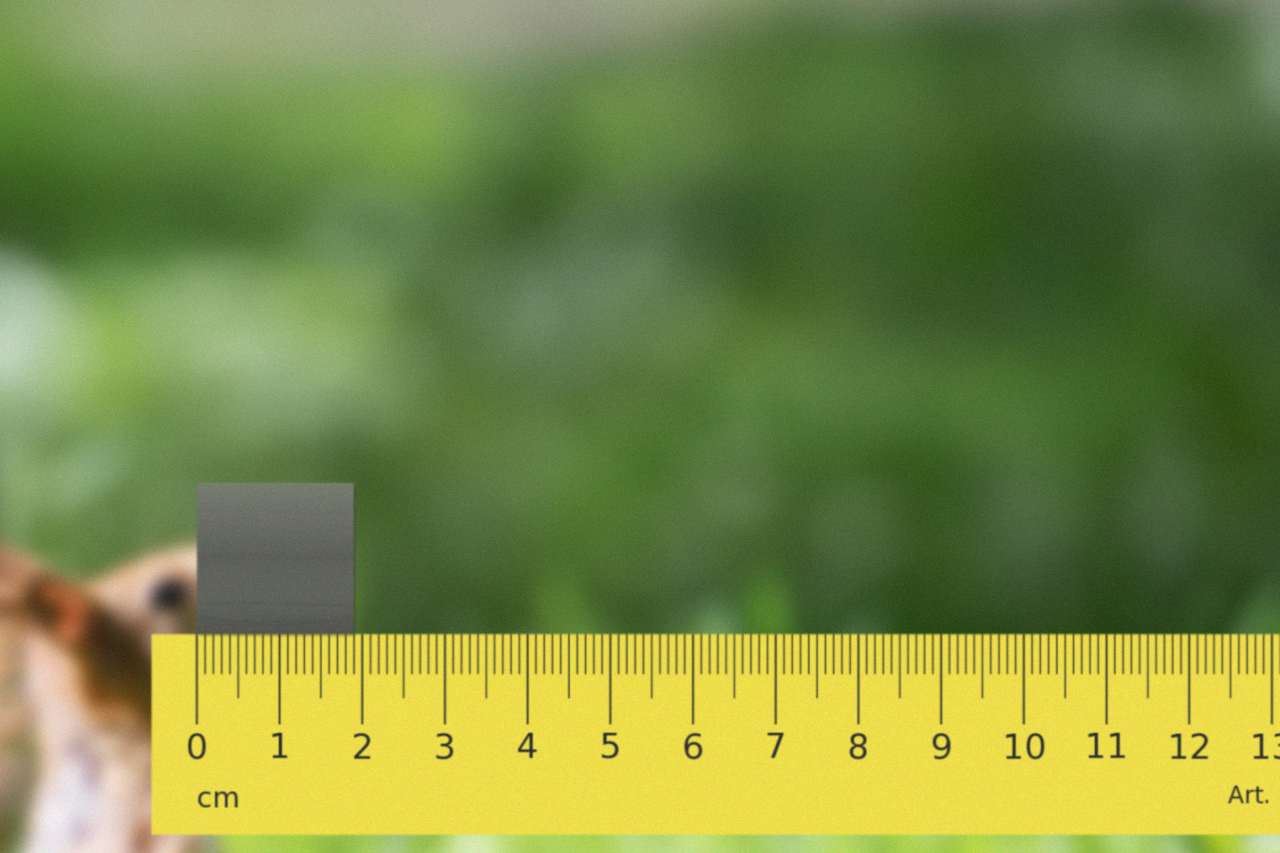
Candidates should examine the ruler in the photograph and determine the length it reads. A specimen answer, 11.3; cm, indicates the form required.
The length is 1.9; cm
